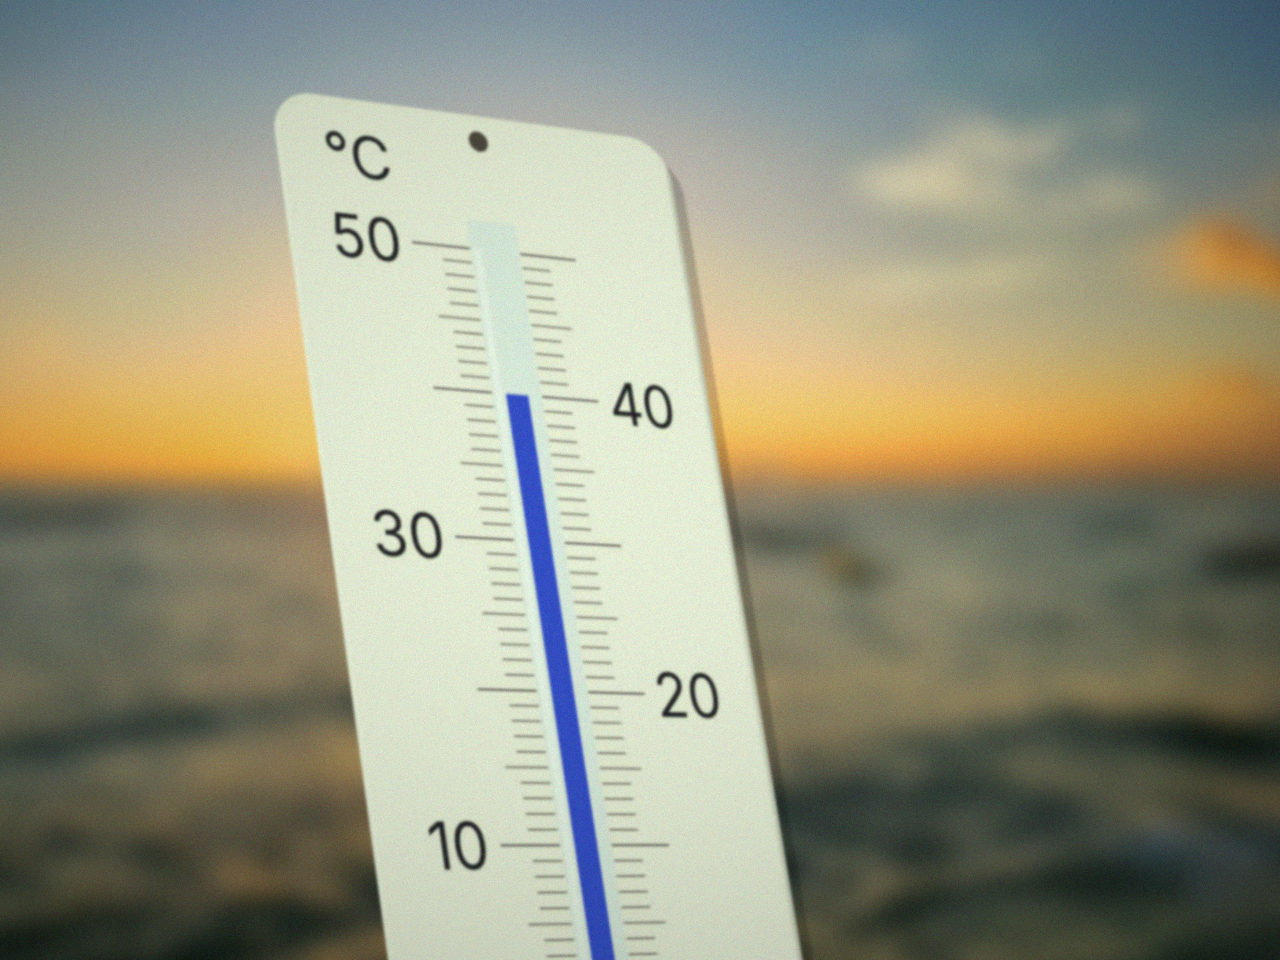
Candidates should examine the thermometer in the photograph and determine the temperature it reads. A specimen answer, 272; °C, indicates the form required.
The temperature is 40; °C
